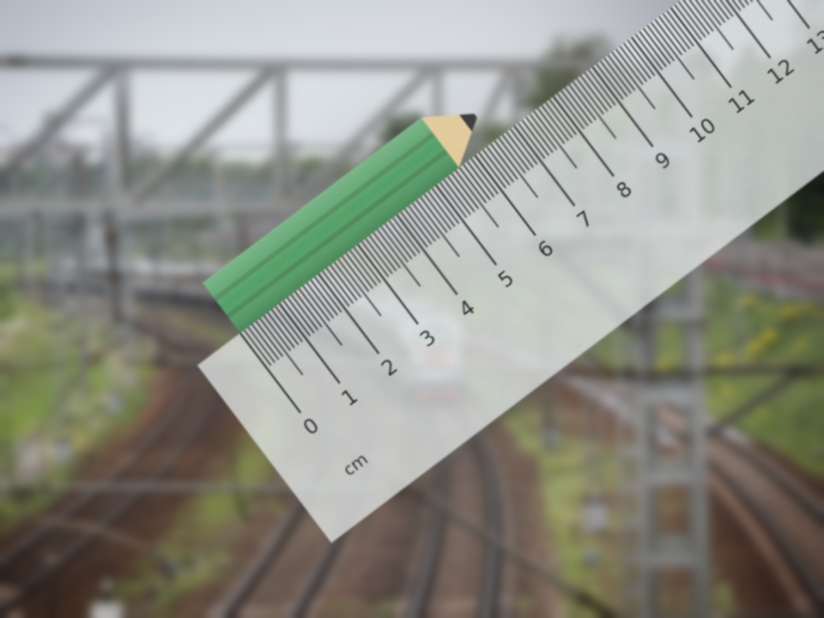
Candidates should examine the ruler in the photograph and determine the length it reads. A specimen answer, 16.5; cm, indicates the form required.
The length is 6.5; cm
